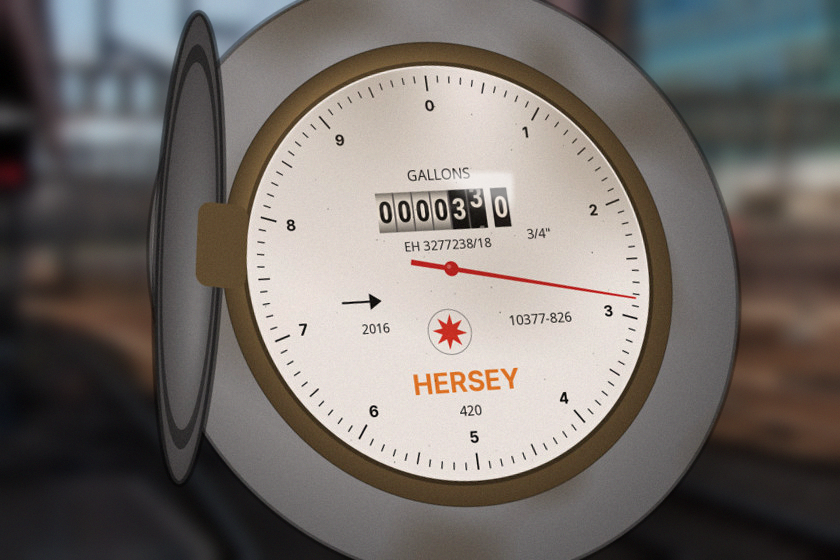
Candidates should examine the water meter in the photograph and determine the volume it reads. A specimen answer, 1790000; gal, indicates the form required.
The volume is 332.8; gal
